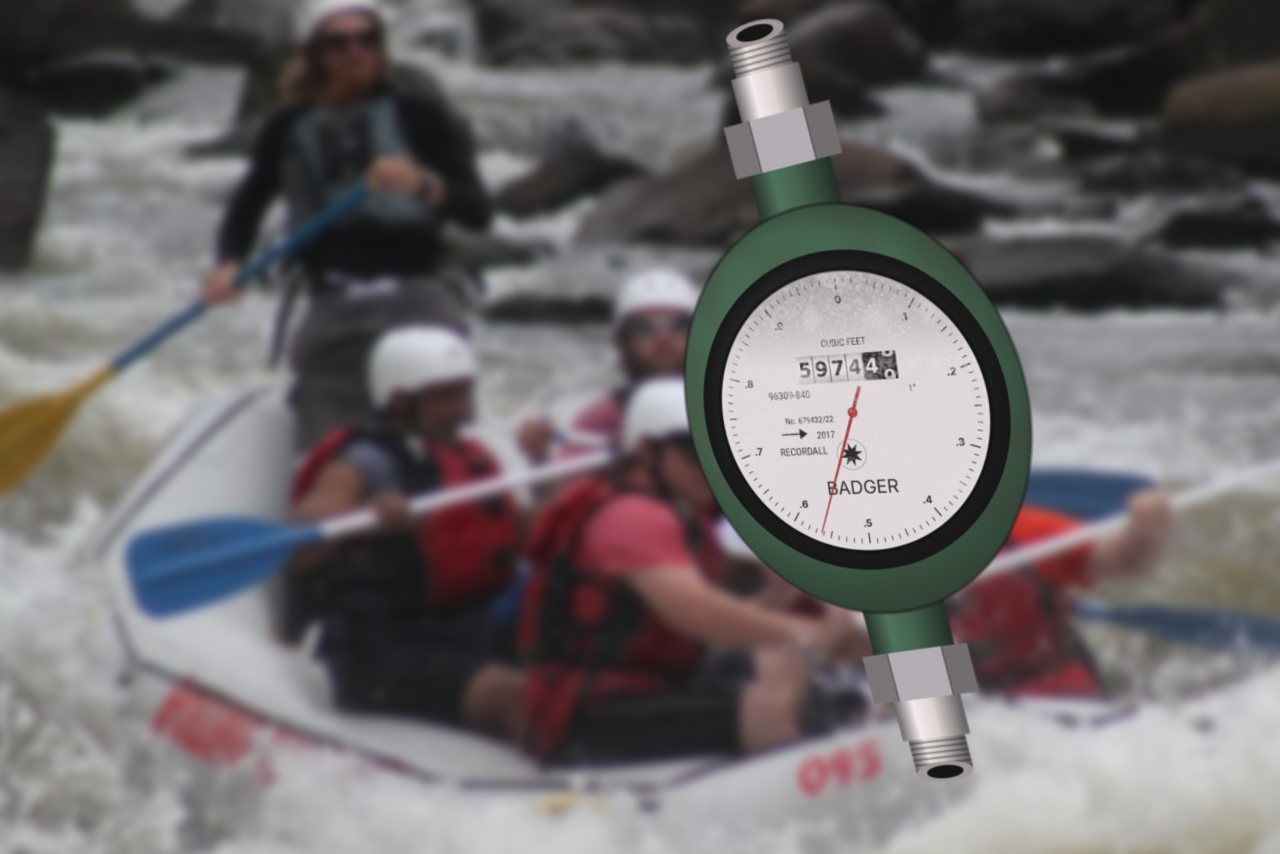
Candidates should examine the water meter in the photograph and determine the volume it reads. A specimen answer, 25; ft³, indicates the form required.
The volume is 597448.56; ft³
